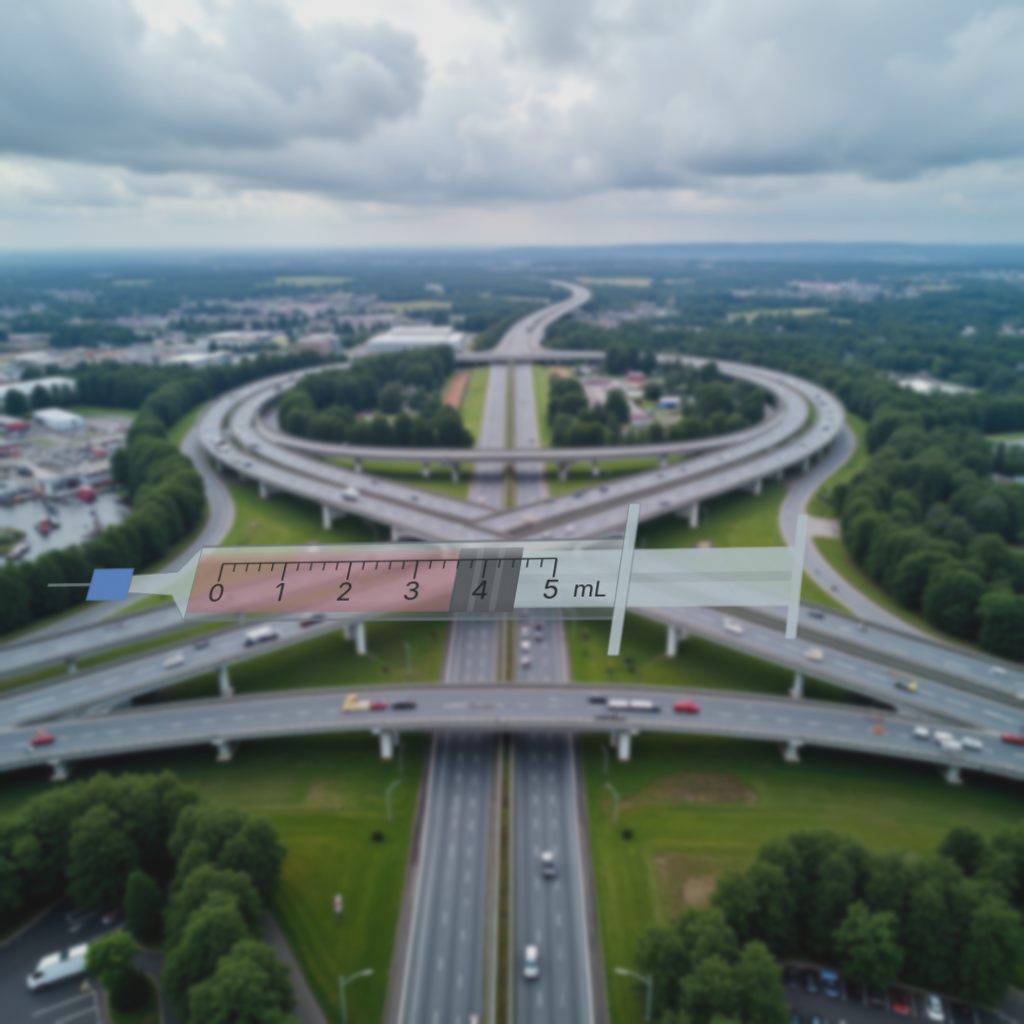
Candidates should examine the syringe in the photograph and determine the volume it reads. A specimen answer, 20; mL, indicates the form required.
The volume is 3.6; mL
